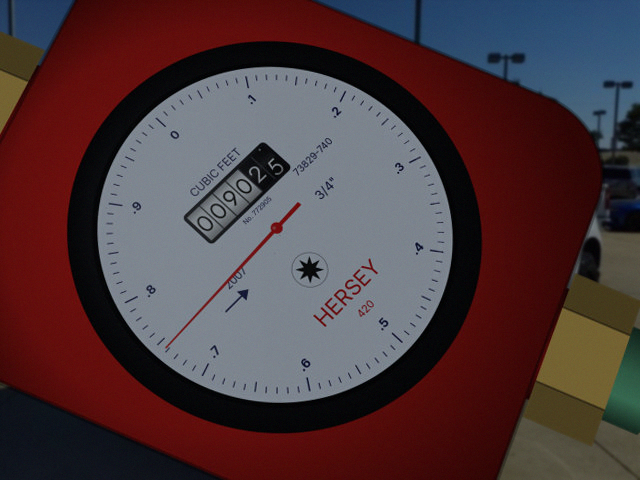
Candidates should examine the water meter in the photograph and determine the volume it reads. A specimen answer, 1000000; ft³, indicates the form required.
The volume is 9024.74; ft³
